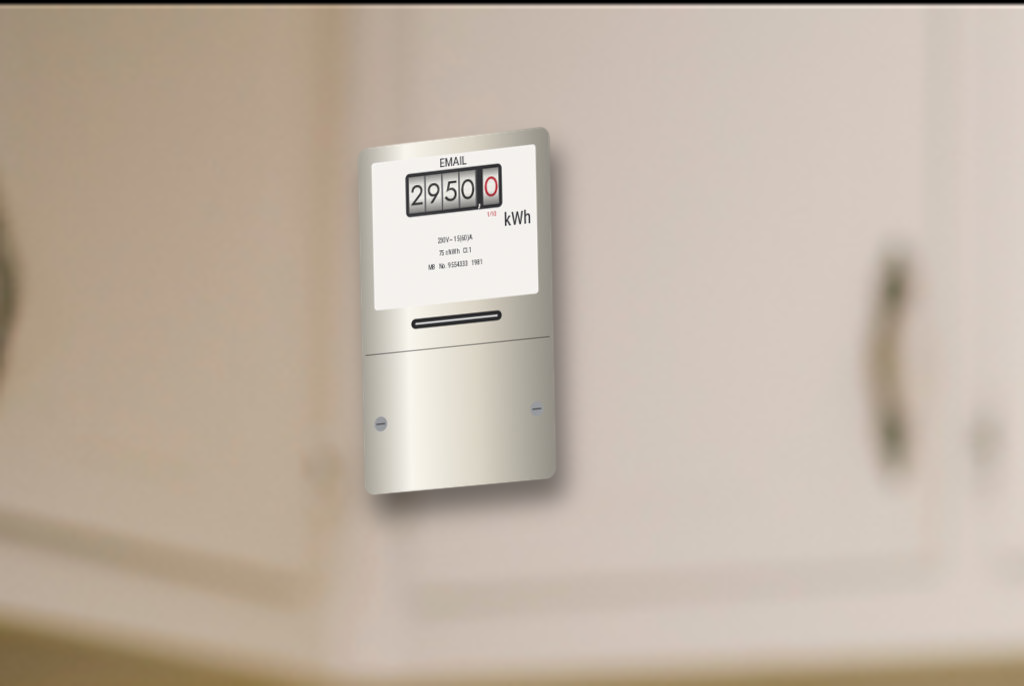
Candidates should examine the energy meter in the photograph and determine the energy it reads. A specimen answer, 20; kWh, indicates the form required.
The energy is 2950.0; kWh
